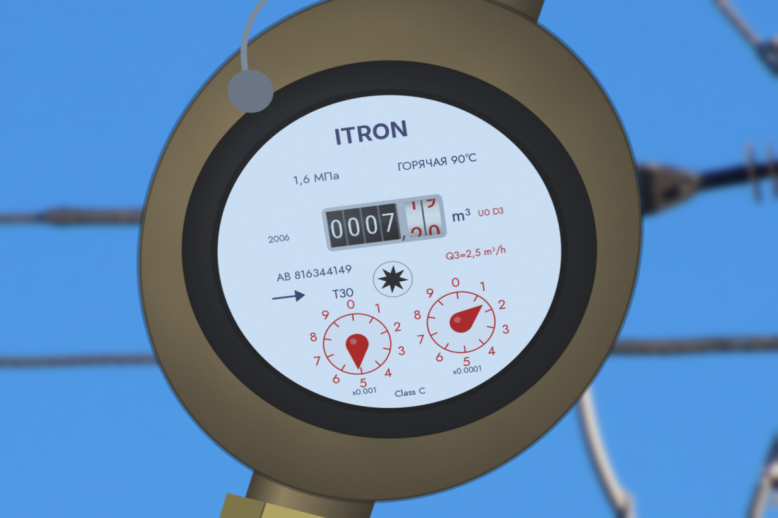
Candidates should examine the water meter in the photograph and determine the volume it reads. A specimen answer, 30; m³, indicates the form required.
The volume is 7.1951; m³
